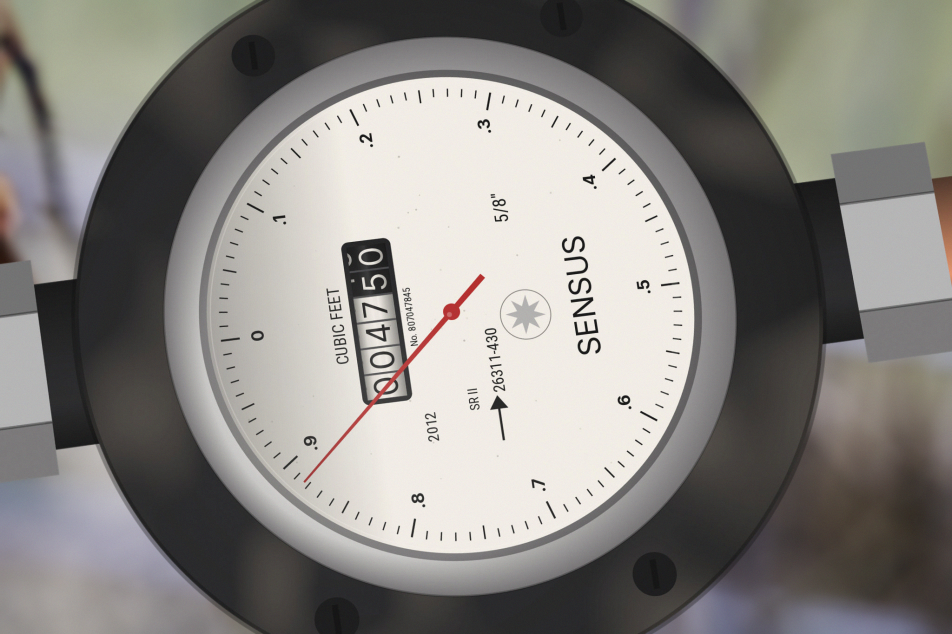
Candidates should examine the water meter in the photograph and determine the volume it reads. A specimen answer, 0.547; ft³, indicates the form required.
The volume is 4749.88; ft³
